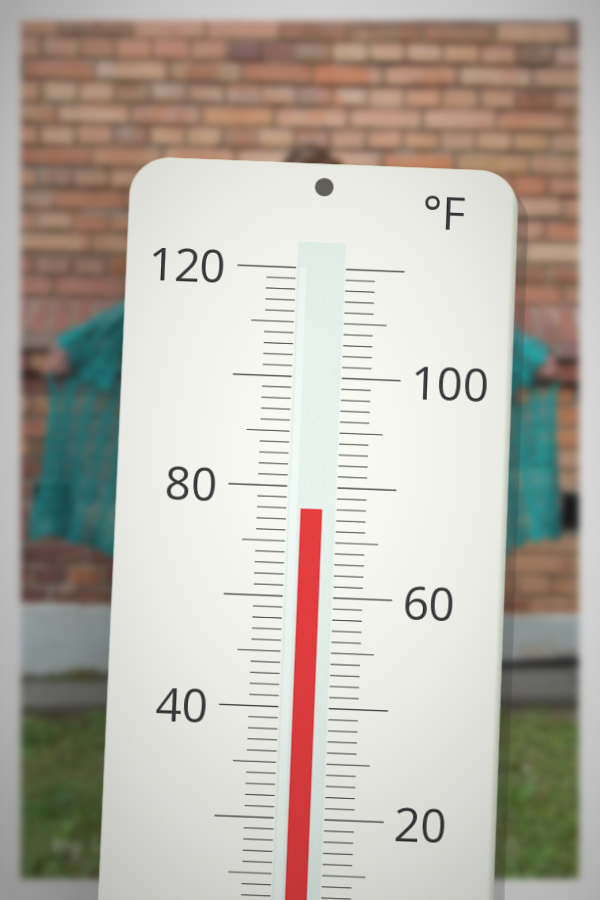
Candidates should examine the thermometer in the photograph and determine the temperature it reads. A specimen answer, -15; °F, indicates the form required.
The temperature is 76; °F
